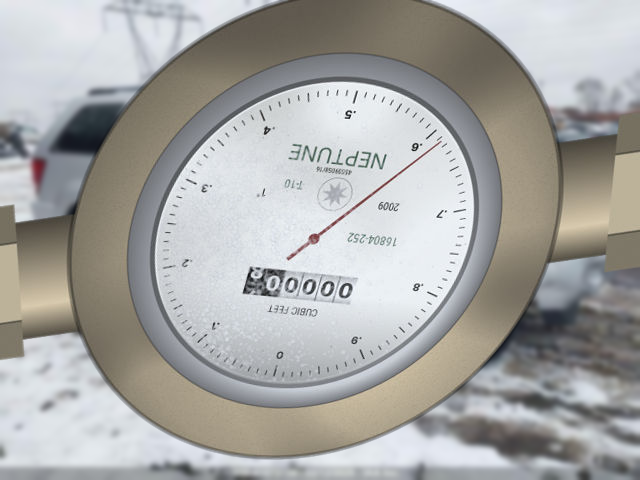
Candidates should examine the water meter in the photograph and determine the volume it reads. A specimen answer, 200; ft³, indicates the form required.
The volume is 7.61; ft³
